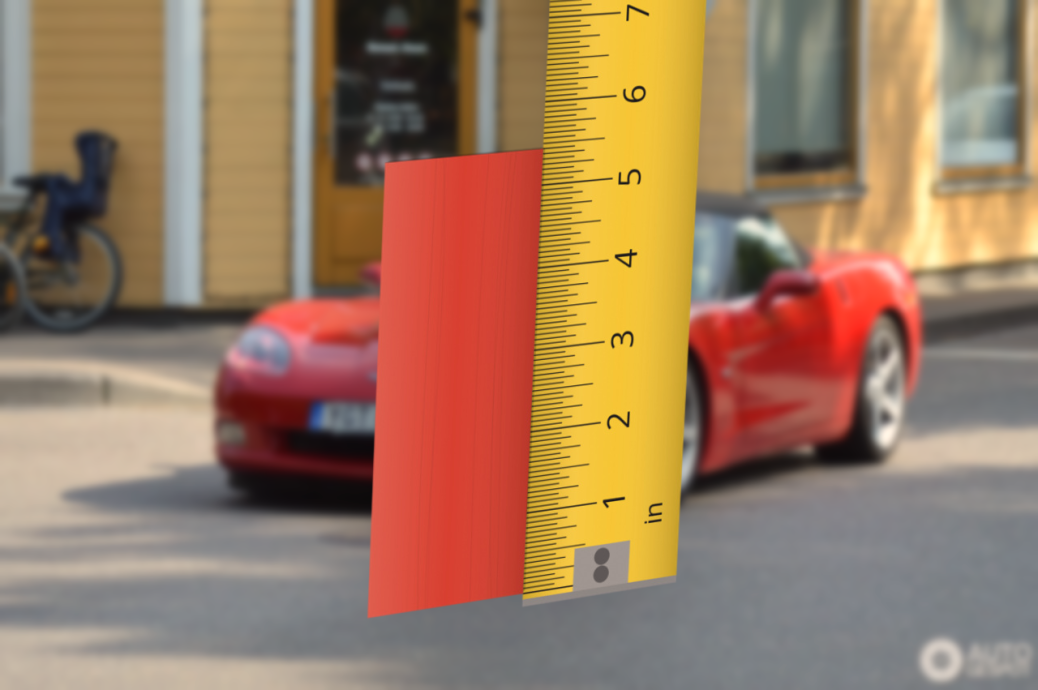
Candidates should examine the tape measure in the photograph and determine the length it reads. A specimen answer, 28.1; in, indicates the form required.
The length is 5.4375; in
